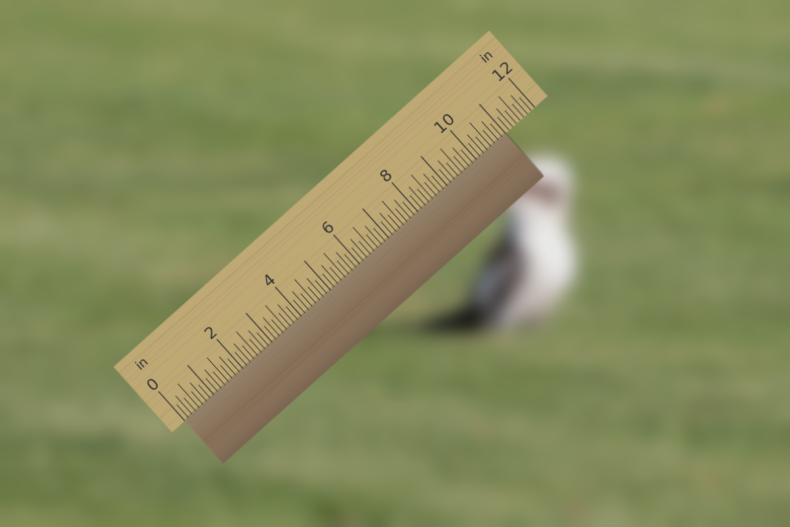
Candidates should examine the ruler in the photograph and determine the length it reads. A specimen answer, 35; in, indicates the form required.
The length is 11; in
